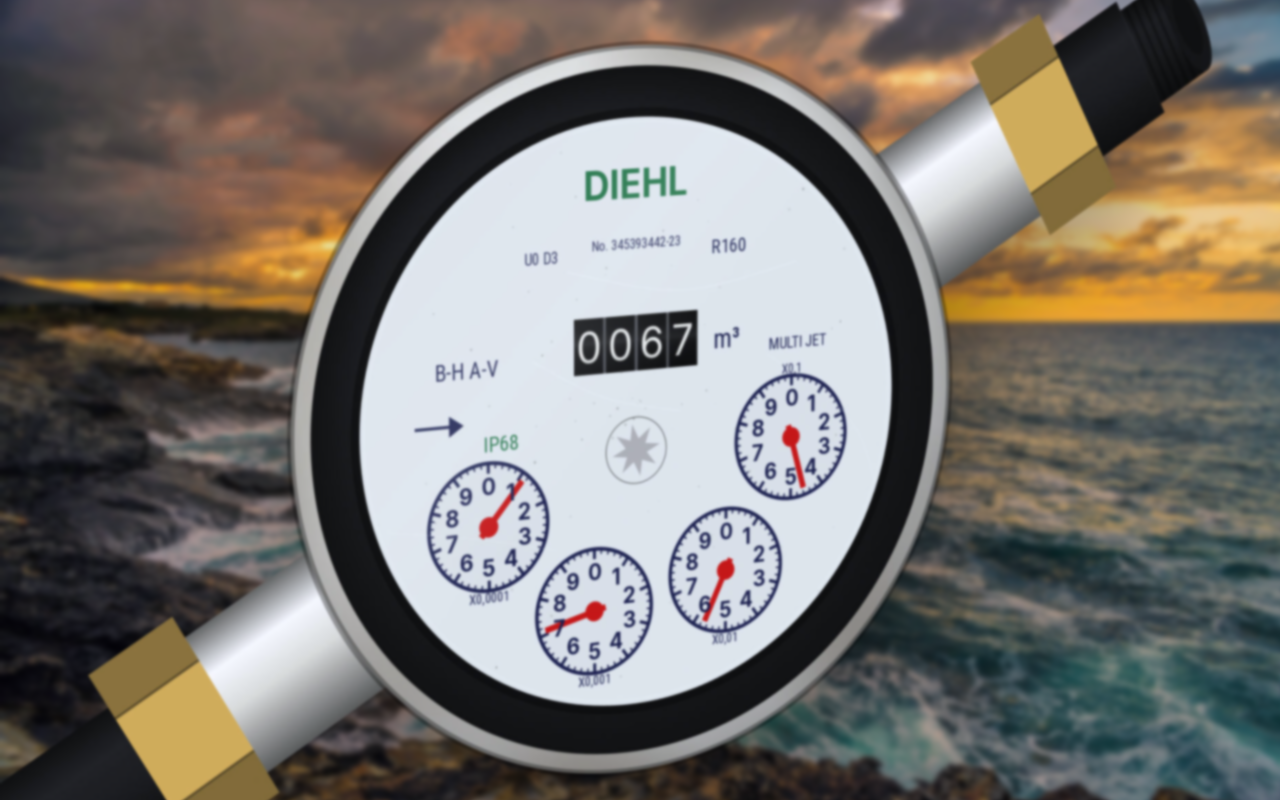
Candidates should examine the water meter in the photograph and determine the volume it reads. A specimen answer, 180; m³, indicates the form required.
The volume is 67.4571; m³
